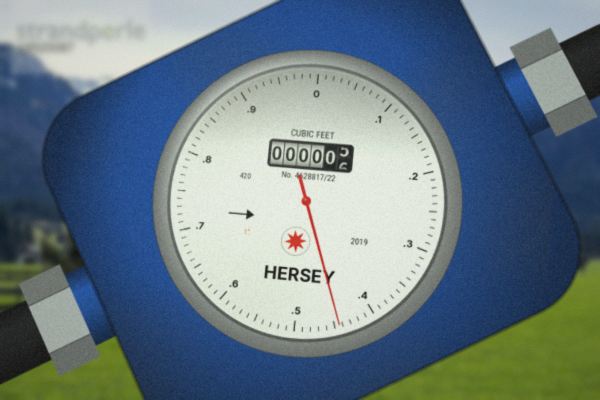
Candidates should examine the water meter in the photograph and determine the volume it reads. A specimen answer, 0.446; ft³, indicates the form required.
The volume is 5.44; ft³
